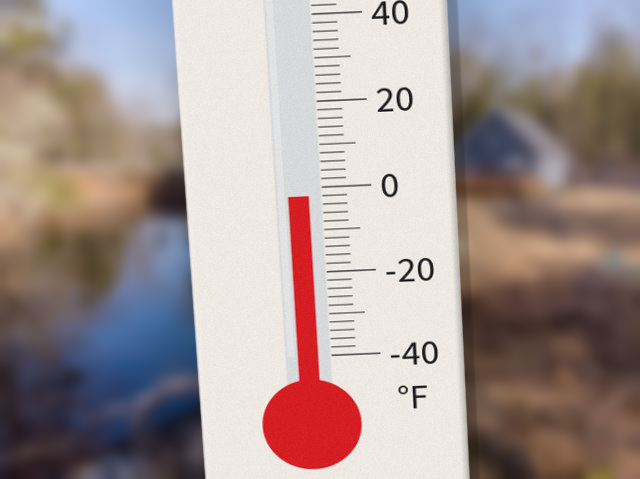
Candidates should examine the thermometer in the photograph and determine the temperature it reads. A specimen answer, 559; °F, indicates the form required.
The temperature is -2; °F
